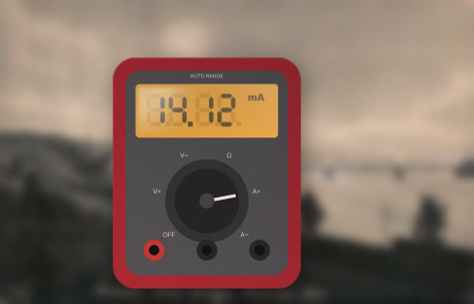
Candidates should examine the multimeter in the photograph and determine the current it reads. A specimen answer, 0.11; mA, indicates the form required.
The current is 14.12; mA
